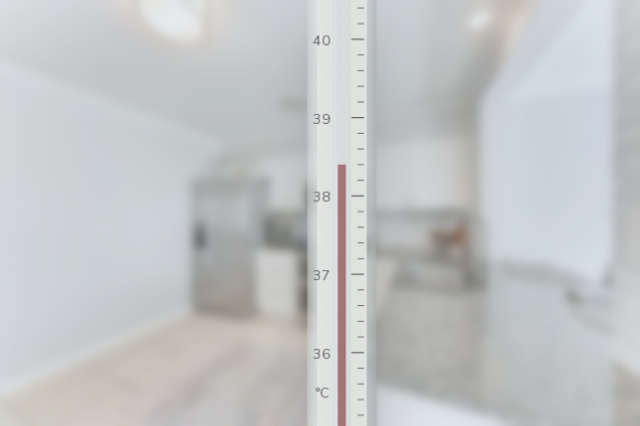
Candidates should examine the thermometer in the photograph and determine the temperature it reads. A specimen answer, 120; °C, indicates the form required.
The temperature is 38.4; °C
